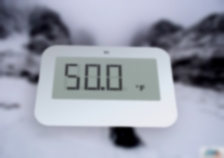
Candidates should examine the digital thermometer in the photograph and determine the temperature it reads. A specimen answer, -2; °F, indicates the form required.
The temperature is 50.0; °F
